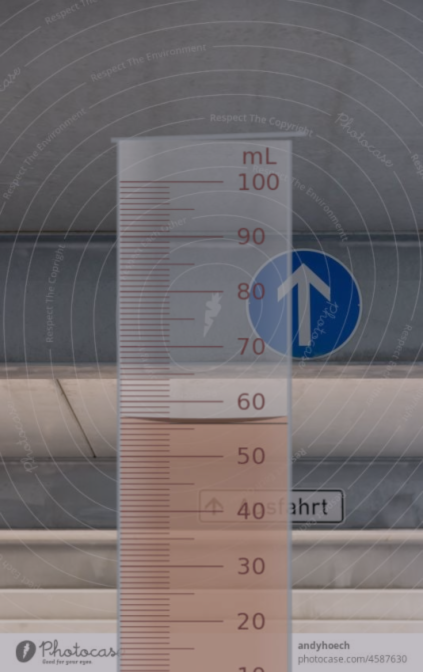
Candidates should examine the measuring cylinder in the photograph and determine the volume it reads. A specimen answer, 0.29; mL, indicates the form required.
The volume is 56; mL
